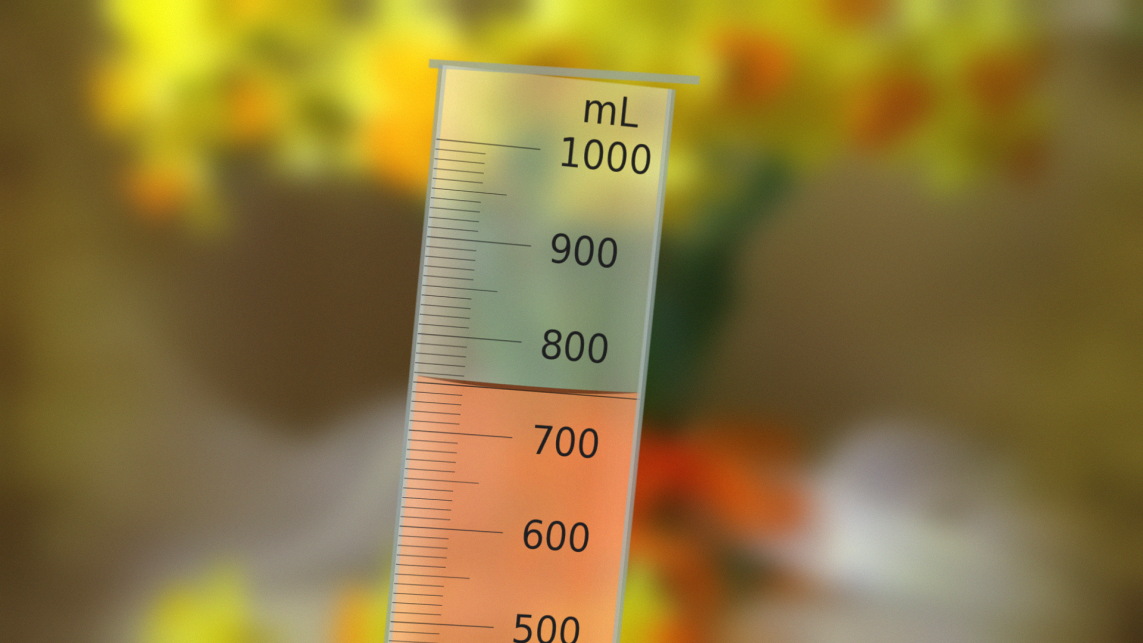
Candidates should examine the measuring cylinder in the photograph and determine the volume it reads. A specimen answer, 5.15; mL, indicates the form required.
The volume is 750; mL
